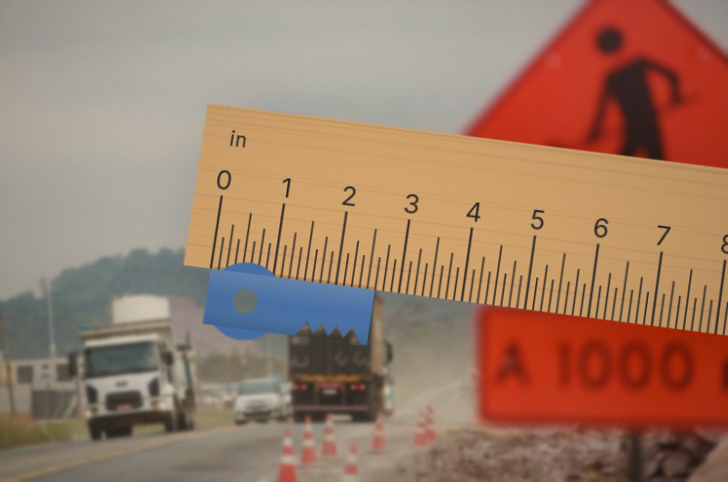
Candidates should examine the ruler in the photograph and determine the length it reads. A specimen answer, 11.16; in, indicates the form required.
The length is 2.625; in
